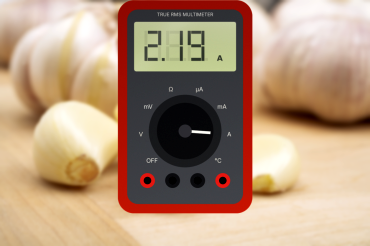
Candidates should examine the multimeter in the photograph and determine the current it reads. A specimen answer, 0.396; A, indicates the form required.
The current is 2.19; A
